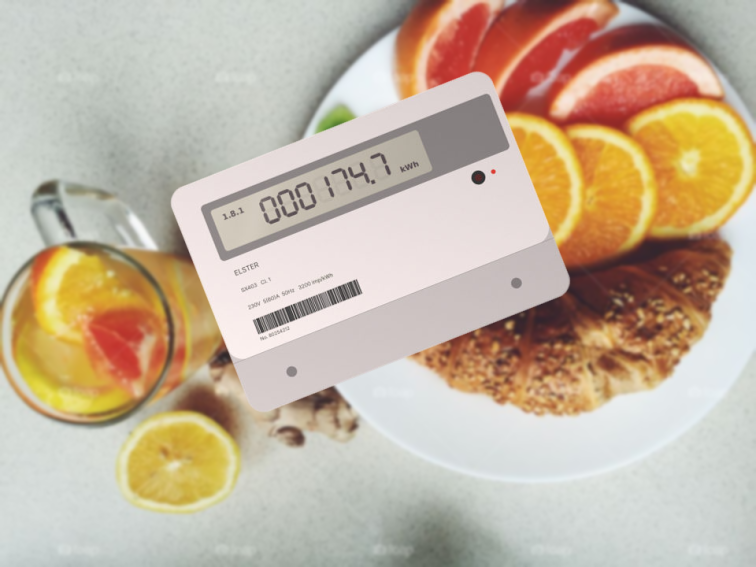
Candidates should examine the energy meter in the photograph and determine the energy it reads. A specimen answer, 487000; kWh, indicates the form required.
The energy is 174.7; kWh
